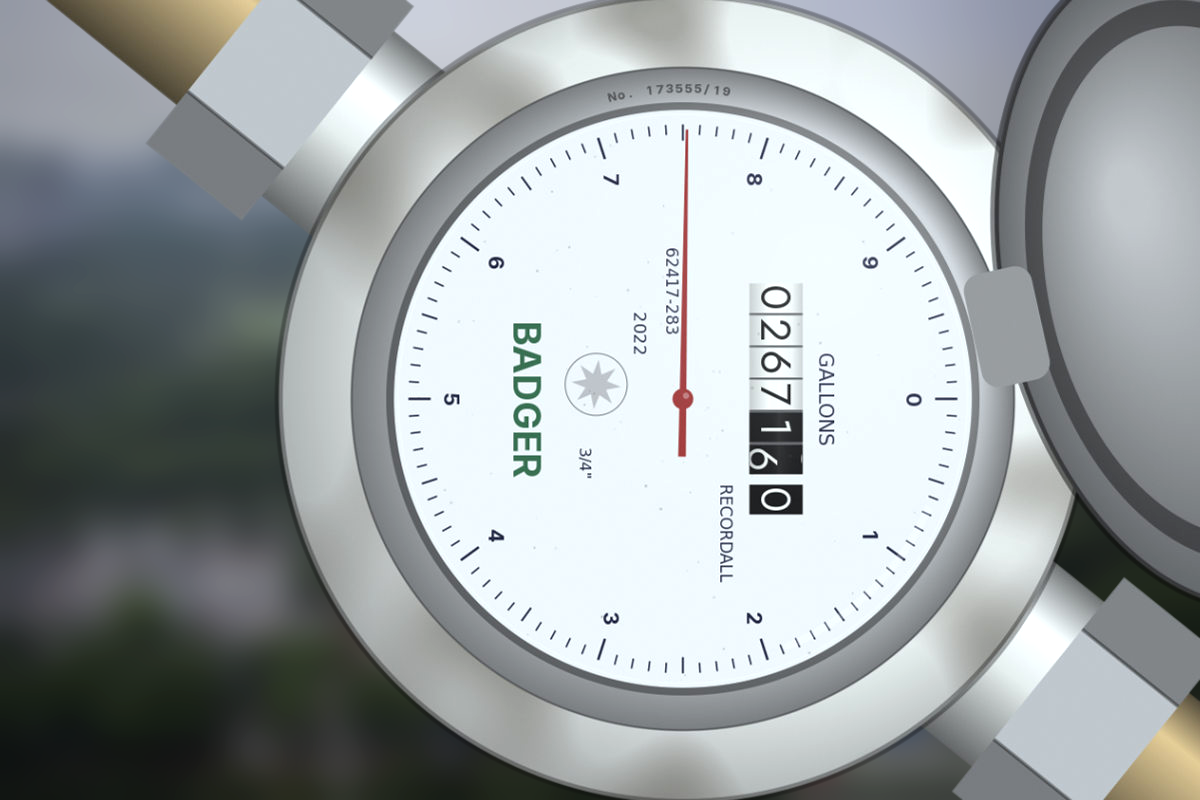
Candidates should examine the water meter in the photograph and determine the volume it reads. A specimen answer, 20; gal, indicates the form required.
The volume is 267157.5; gal
